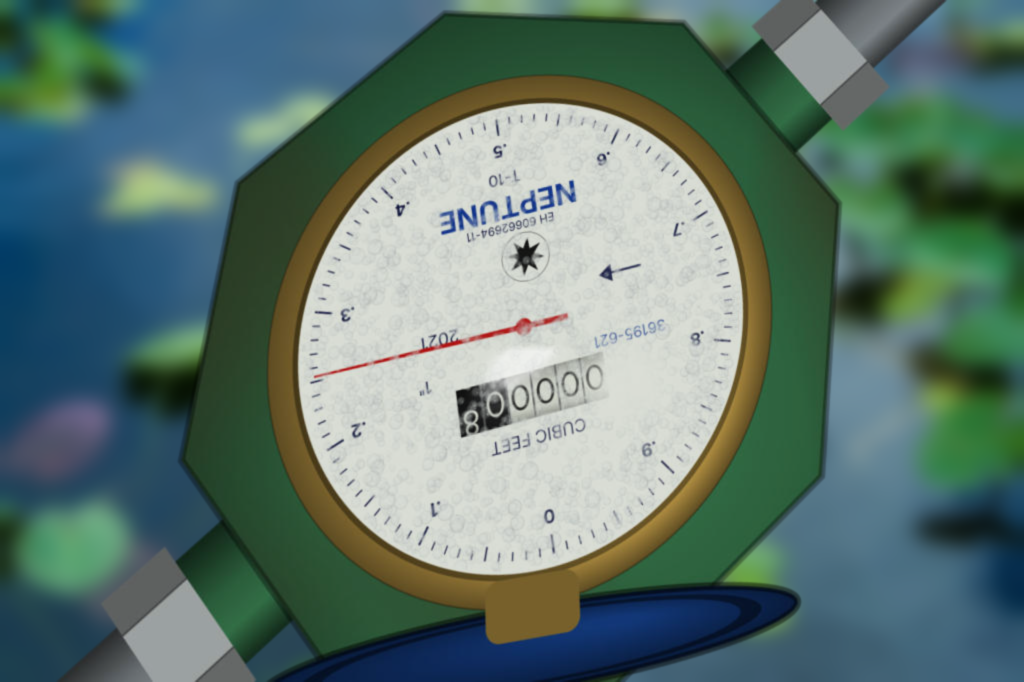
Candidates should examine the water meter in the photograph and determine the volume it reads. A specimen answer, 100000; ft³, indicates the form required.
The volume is 8.25; ft³
